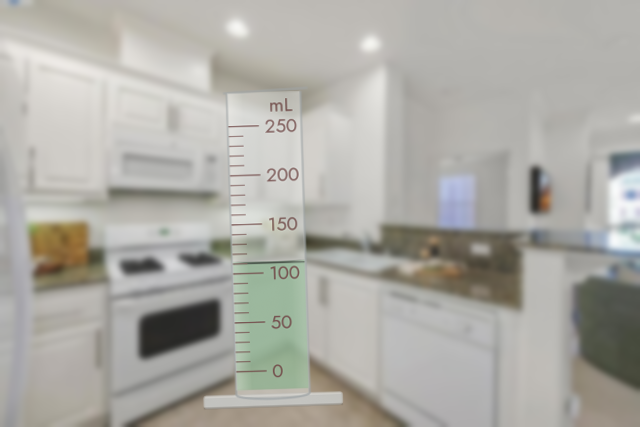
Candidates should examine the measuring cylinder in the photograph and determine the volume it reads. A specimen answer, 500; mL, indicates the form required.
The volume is 110; mL
